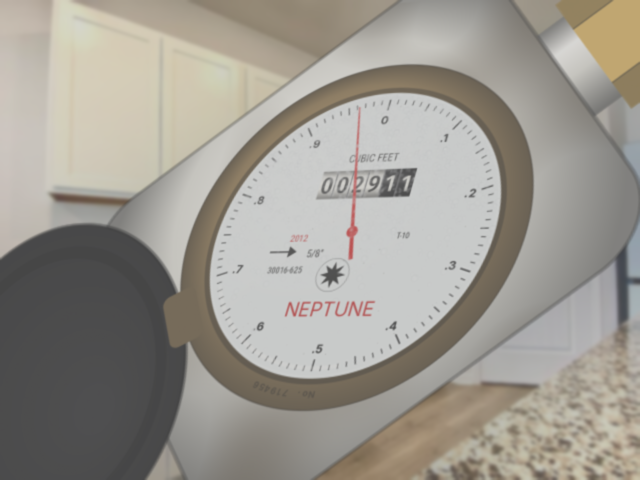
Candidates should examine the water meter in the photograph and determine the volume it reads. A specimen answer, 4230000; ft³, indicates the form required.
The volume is 2910.96; ft³
